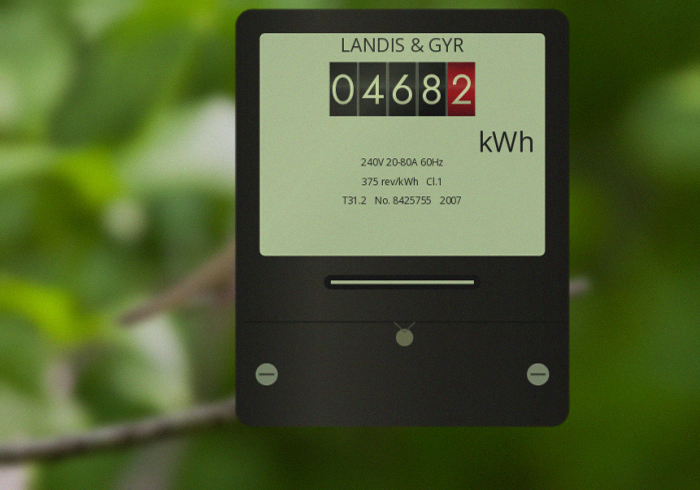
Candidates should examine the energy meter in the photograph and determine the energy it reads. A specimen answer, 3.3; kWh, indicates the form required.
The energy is 468.2; kWh
